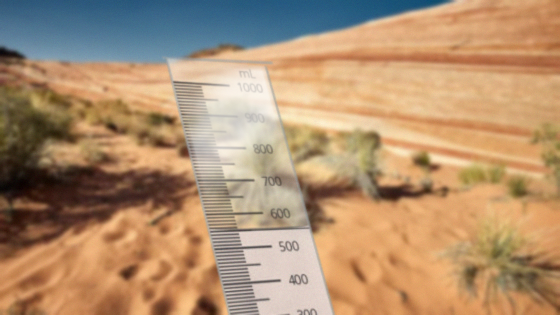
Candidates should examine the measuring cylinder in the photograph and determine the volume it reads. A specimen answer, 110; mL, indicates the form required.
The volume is 550; mL
